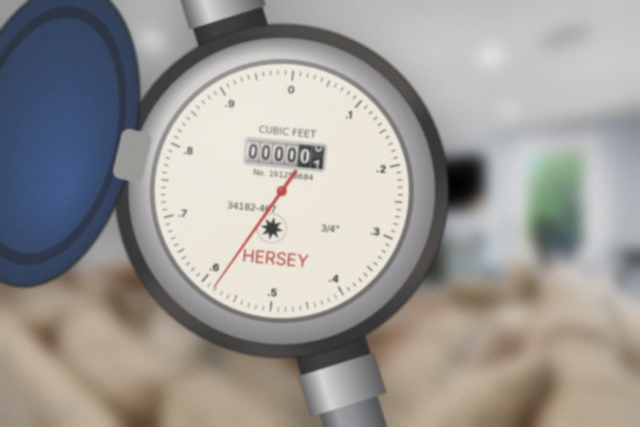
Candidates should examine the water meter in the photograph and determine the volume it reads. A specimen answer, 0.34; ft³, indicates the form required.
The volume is 0.58; ft³
